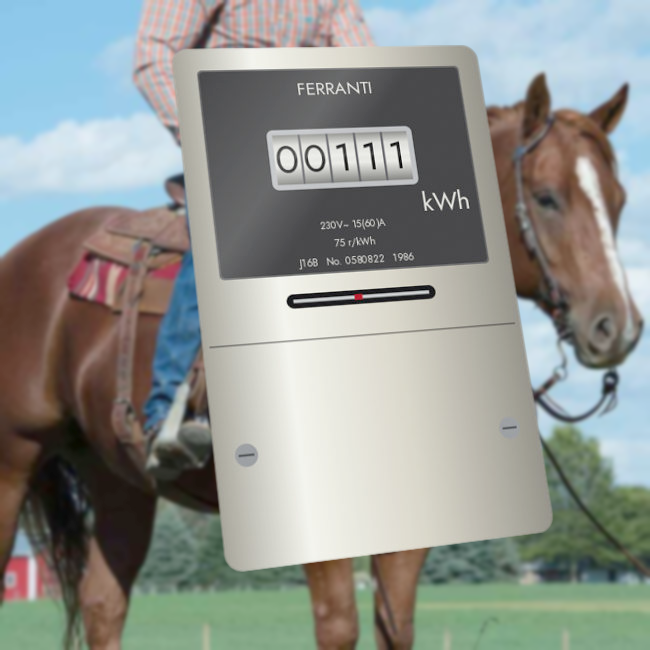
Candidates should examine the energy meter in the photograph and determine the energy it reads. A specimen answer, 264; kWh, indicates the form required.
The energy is 111; kWh
